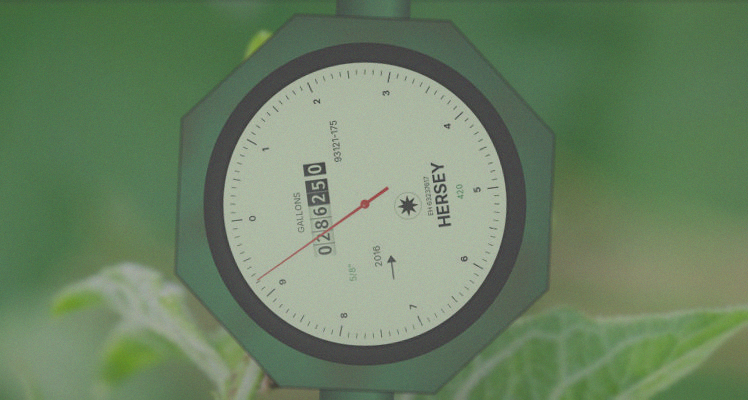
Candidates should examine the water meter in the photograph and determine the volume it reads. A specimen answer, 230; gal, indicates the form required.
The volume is 286249.2; gal
